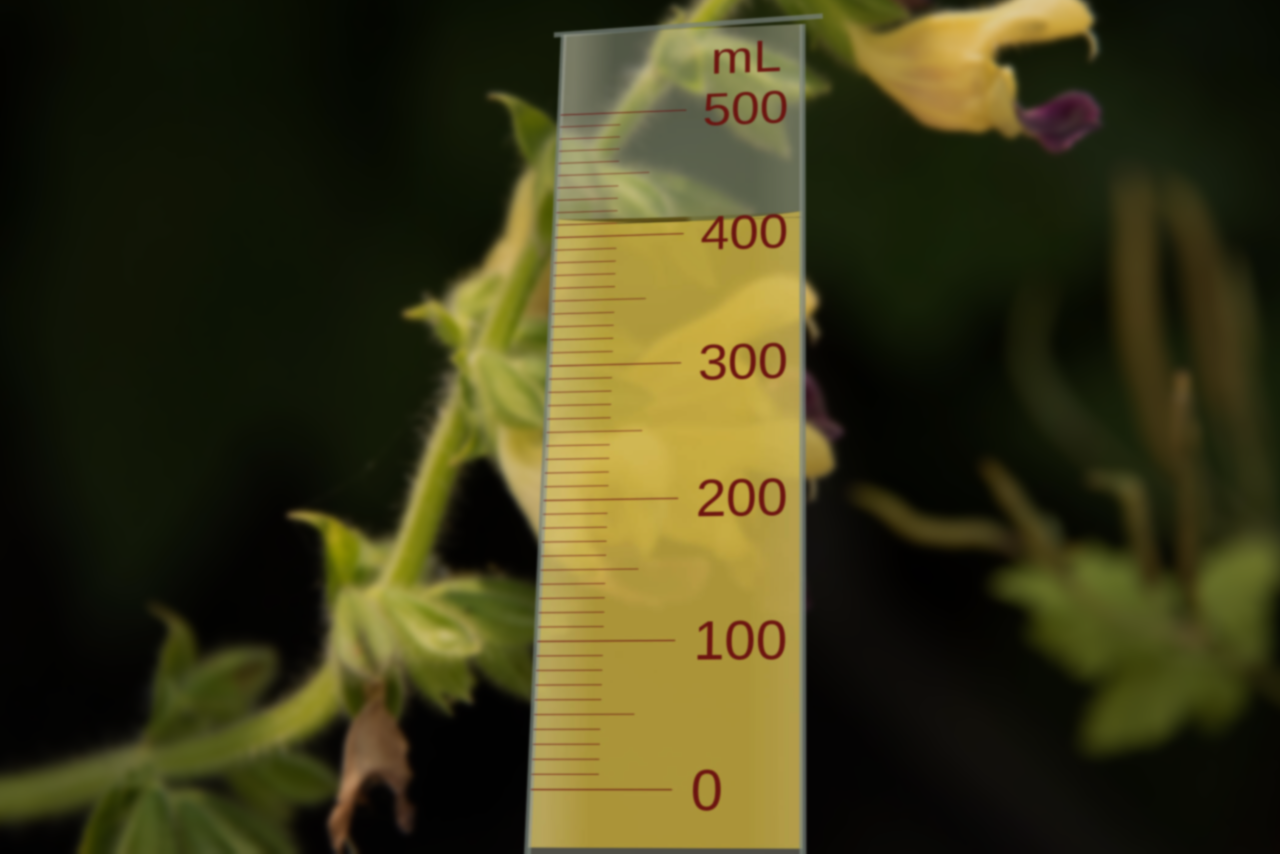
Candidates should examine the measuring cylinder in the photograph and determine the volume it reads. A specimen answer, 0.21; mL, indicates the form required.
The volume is 410; mL
